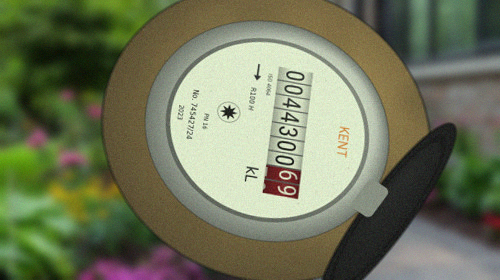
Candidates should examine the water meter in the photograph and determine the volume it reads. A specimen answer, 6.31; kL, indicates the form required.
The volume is 44300.69; kL
